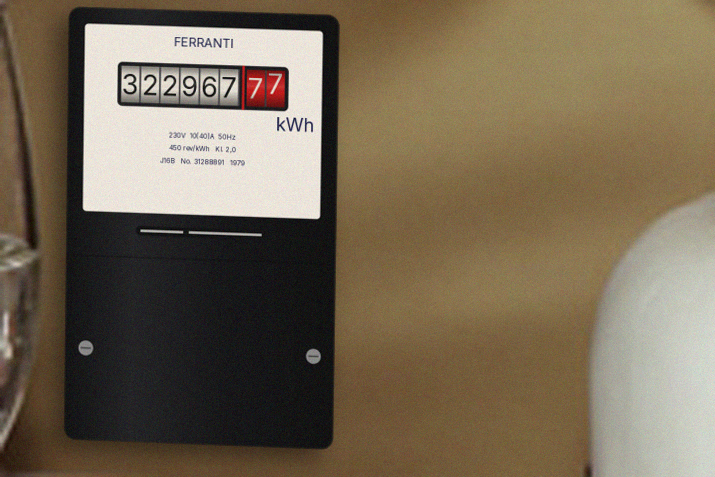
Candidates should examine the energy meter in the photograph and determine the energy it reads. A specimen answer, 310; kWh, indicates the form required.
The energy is 322967.77; kWh
